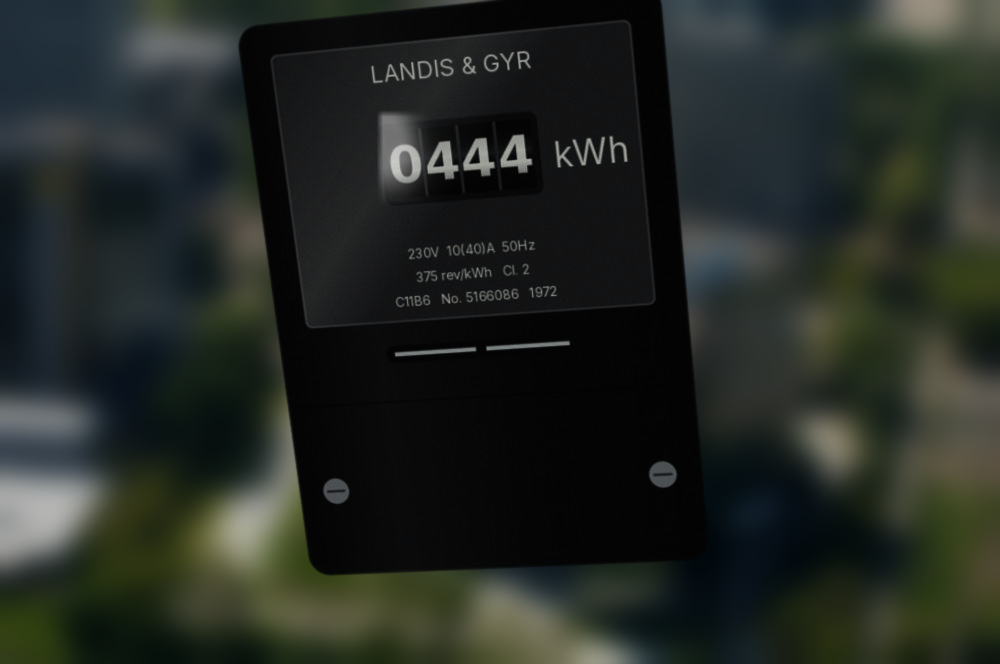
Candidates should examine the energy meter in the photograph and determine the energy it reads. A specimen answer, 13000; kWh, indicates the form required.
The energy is 444; kWh
